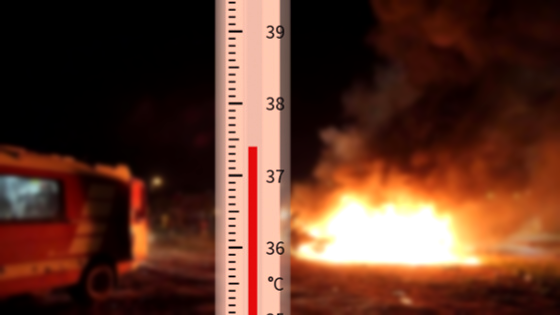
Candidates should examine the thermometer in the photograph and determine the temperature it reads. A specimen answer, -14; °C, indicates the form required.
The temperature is 37.4; °C
